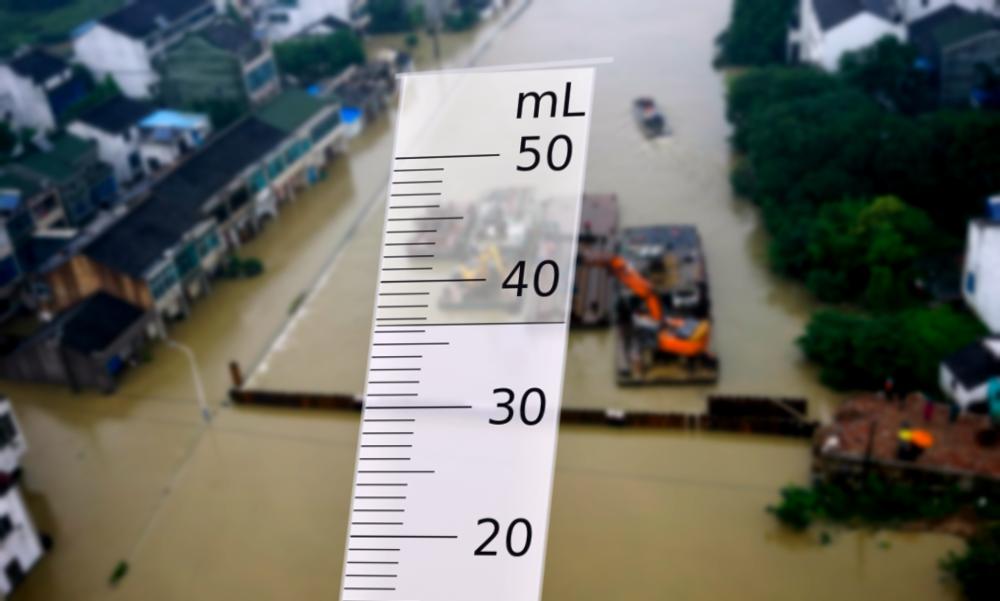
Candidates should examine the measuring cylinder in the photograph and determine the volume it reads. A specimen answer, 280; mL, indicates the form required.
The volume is 36.5; mL
